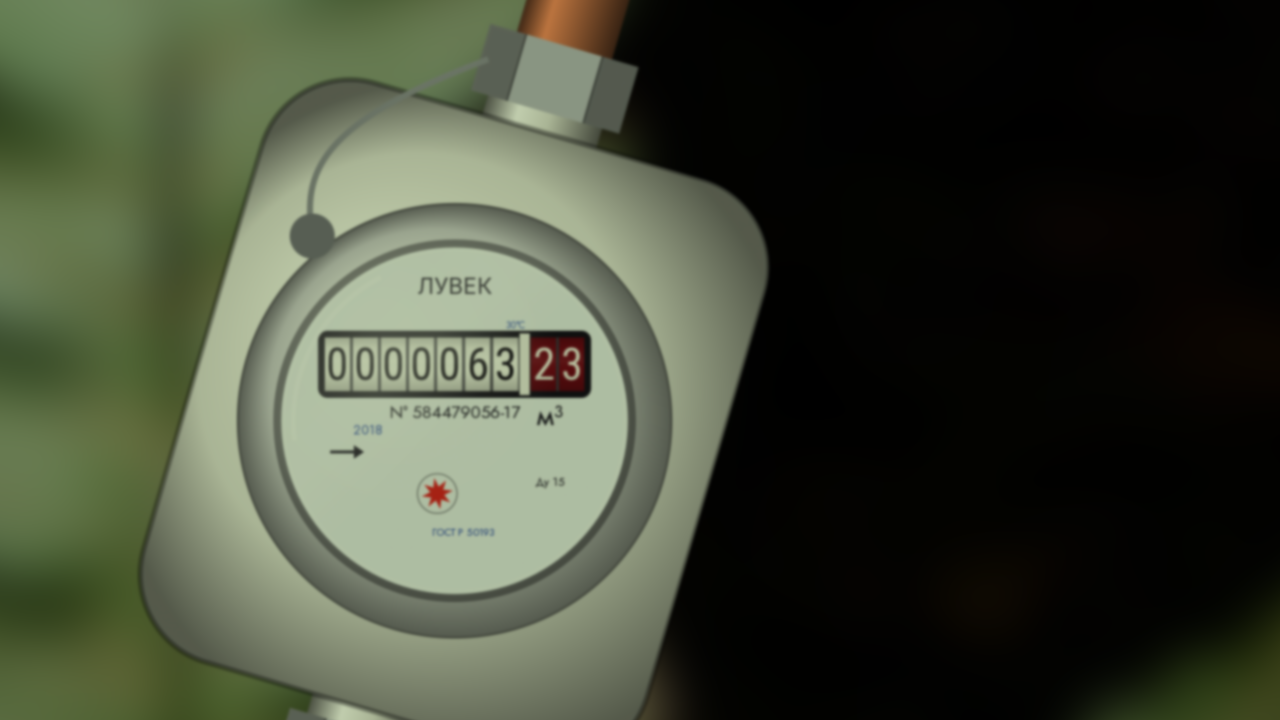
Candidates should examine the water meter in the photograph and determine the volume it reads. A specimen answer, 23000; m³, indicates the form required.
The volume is 63.23; m³
